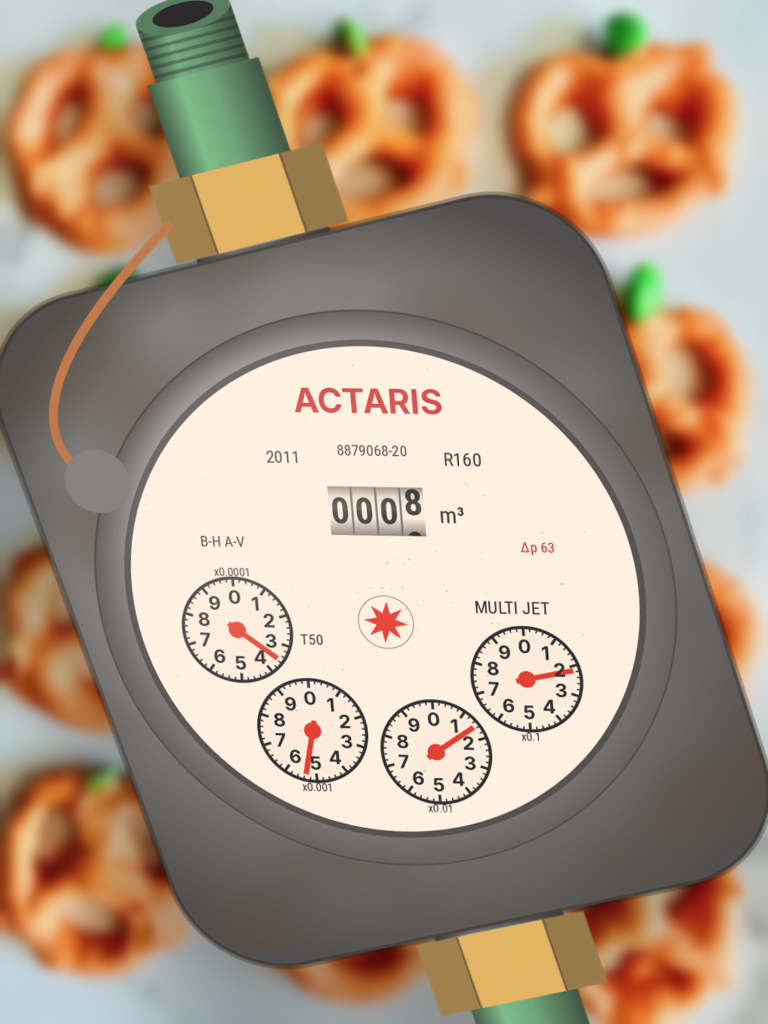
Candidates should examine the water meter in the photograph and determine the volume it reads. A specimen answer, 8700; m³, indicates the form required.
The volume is 8.2153; m³
